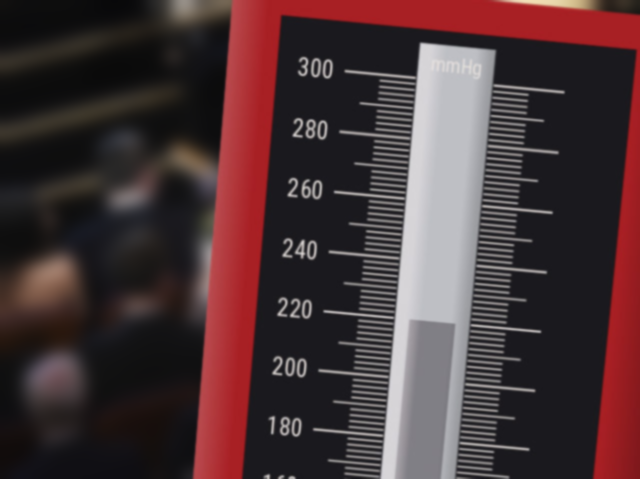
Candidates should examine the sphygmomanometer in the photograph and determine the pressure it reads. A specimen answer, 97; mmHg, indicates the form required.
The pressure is 220; mmHg
